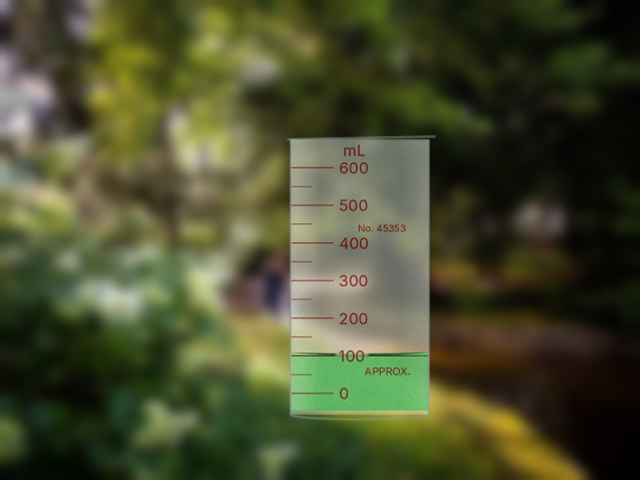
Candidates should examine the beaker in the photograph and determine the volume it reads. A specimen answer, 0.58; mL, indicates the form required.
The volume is 100; mL
